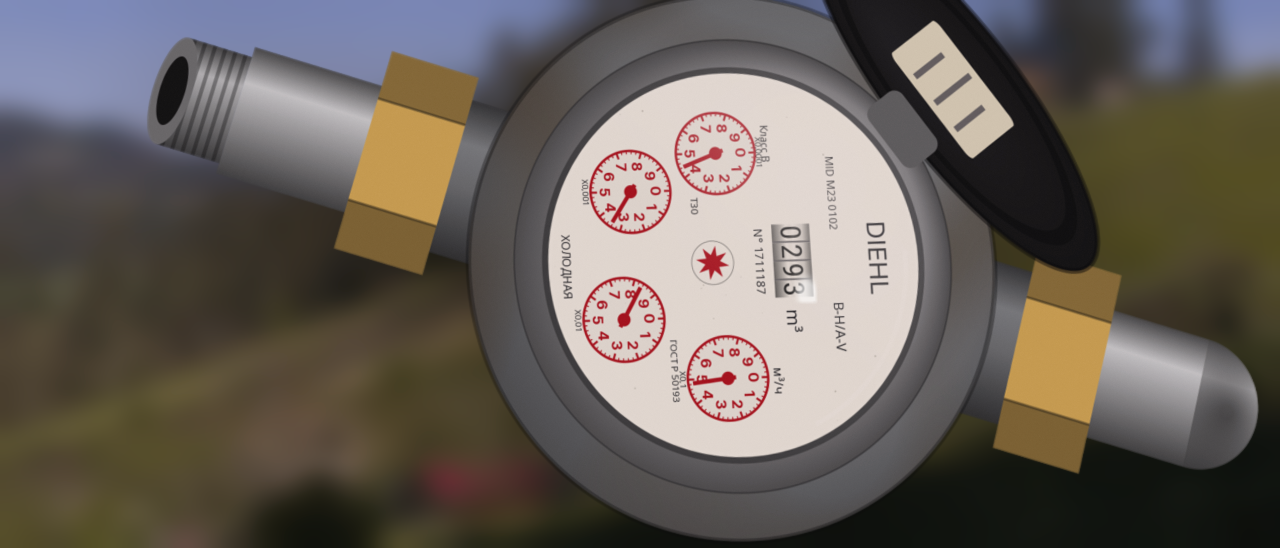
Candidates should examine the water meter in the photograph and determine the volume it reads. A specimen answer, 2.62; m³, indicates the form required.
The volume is 293.4834; m³
